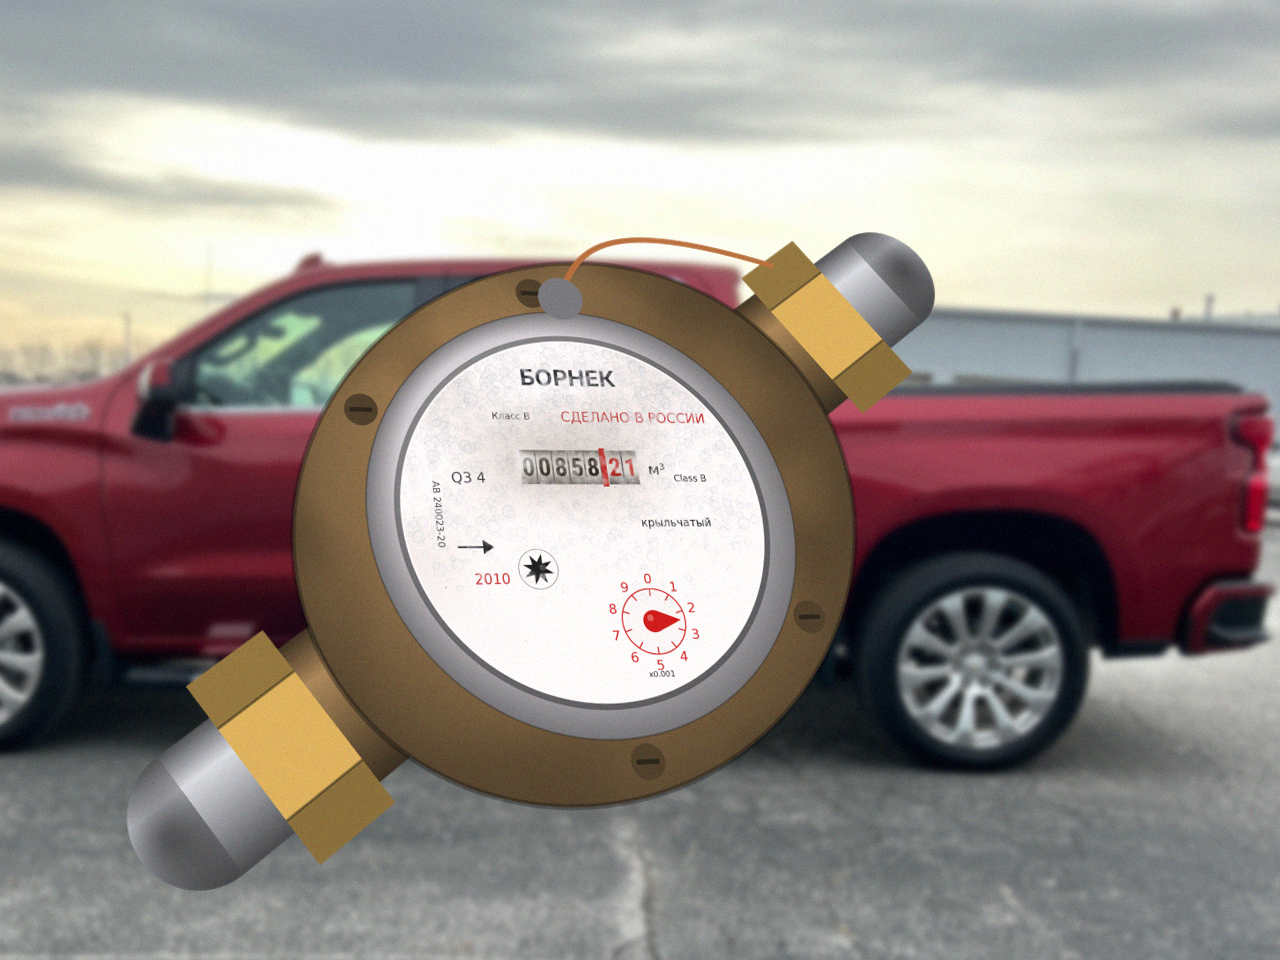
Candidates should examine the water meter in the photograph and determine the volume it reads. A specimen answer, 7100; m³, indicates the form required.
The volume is 858.212; m³
